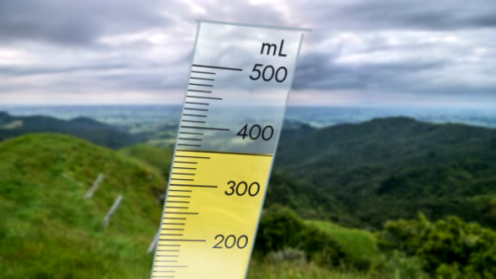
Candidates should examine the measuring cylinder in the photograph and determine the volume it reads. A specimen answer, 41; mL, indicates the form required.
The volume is 360; mL
